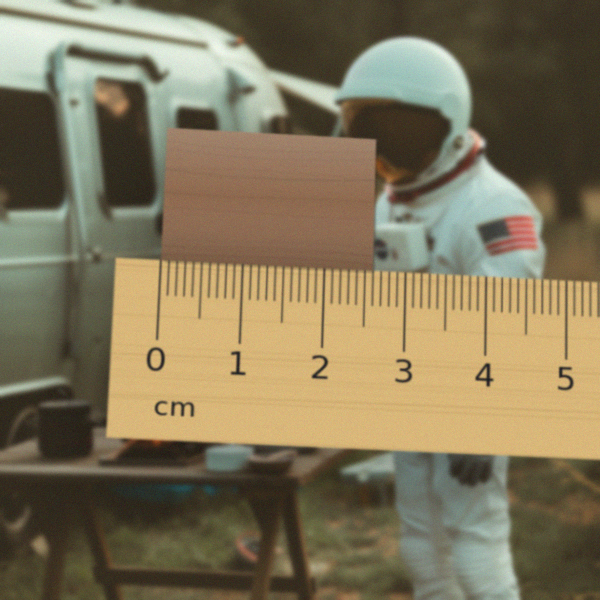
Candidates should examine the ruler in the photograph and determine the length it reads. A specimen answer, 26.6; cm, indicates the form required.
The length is 2.6; cm
